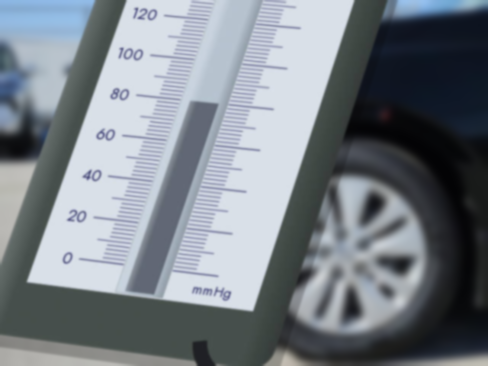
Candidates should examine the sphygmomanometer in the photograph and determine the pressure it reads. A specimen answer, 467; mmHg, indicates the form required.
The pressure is 80; mmHg
